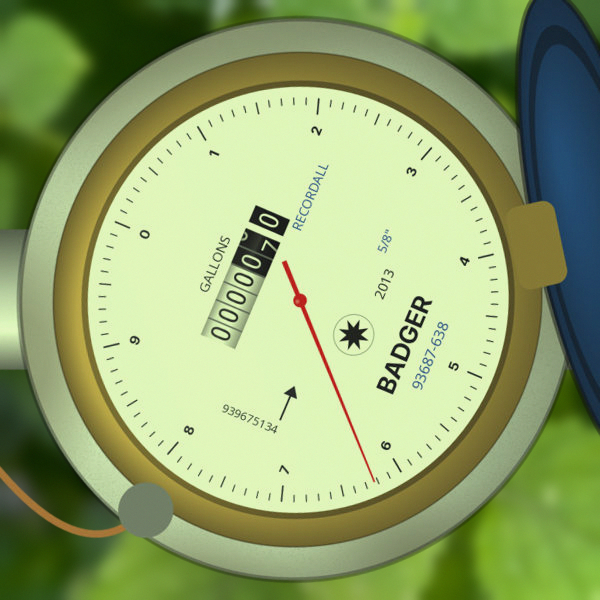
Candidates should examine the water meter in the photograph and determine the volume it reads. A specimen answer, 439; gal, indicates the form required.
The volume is 66.2; gal
